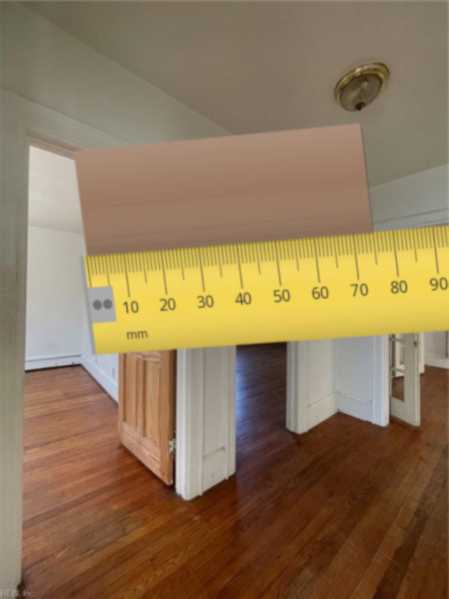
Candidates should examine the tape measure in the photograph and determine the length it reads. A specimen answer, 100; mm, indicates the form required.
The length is 75; mm
